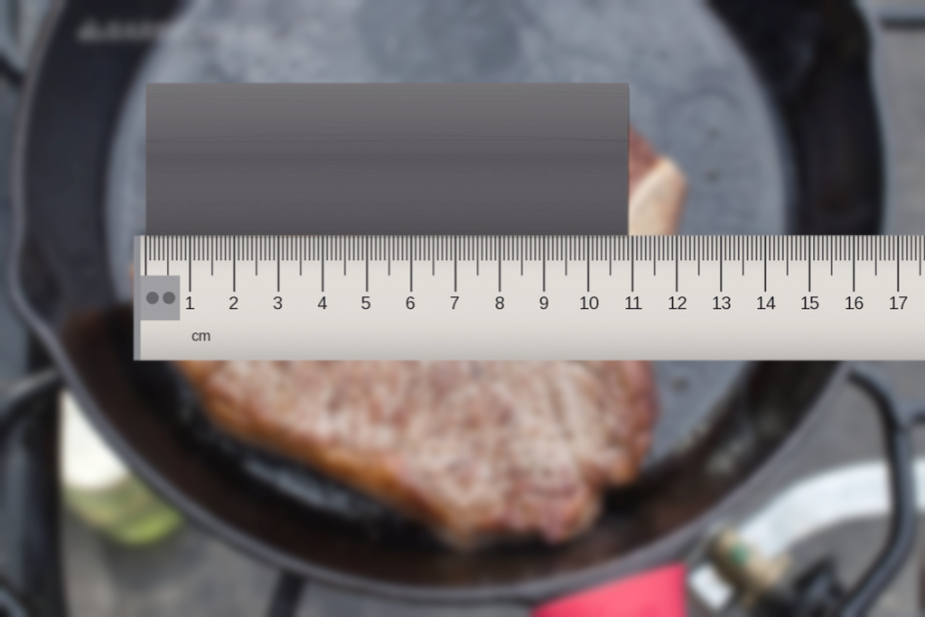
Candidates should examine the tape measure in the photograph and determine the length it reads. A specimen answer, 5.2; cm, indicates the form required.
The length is 10.9; cm
